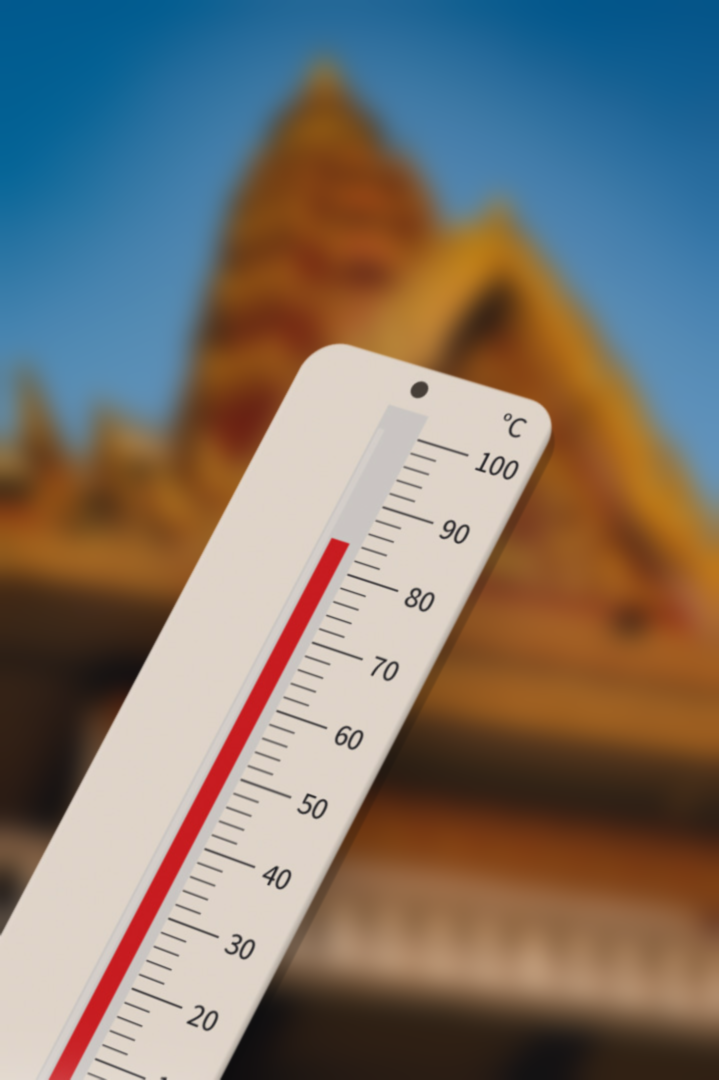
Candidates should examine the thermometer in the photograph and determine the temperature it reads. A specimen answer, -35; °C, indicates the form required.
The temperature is 84; °C
